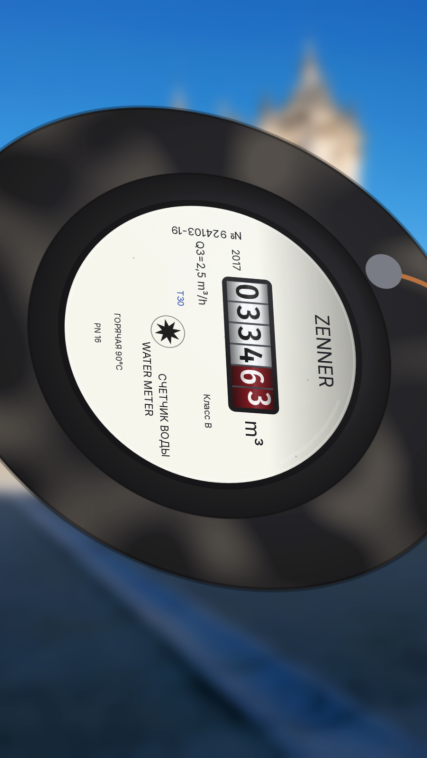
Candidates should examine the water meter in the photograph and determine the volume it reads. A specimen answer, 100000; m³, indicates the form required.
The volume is 334.63; m³
